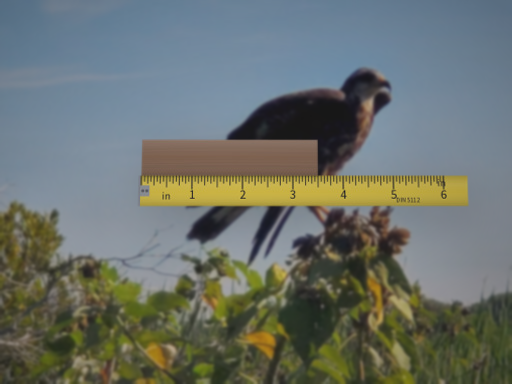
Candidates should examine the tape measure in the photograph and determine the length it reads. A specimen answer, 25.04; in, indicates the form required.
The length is 3.5; in
